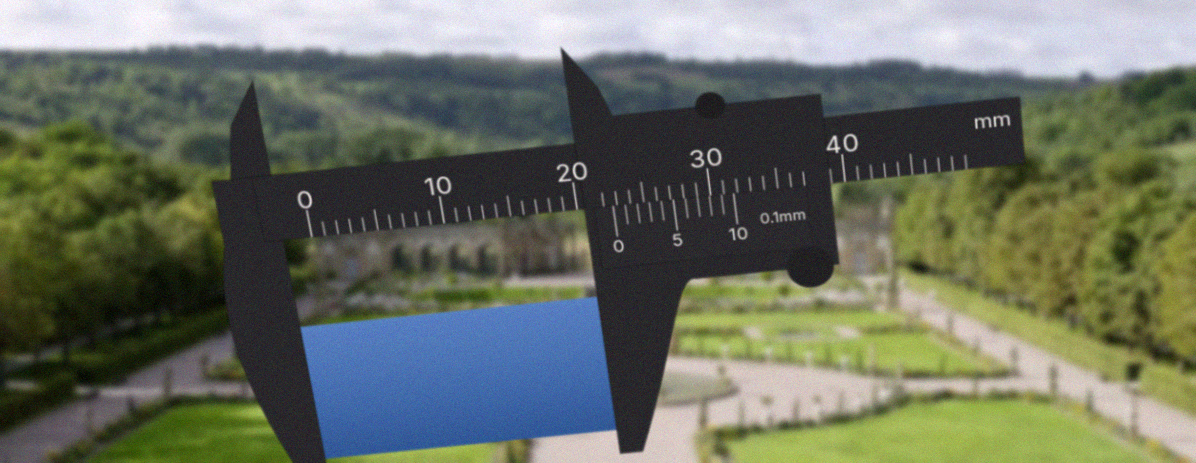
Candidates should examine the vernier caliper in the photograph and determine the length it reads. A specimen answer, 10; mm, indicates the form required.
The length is 22.7; mm
